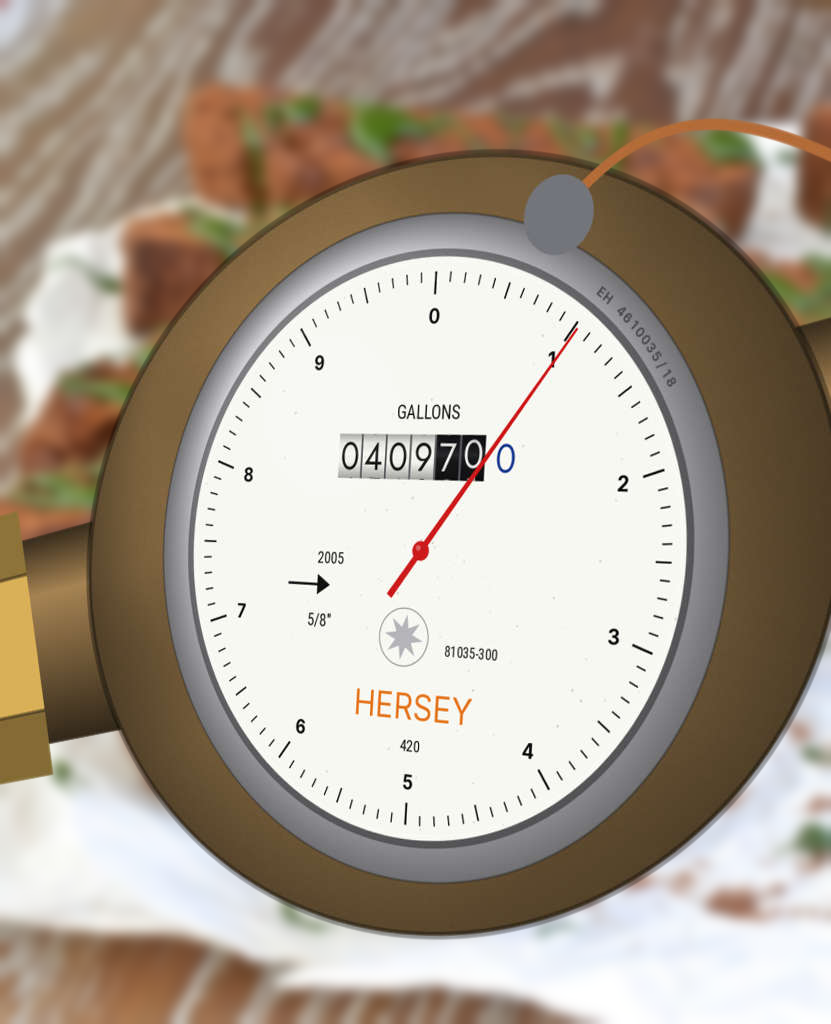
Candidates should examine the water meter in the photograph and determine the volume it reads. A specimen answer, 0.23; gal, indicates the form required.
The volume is 409701.0; gal
